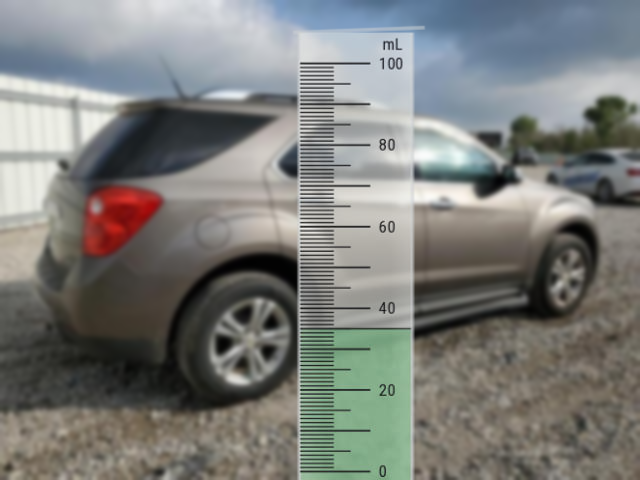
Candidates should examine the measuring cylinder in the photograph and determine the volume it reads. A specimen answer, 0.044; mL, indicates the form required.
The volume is 35; mL
